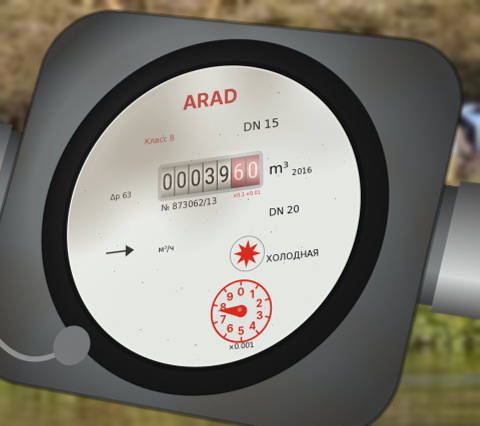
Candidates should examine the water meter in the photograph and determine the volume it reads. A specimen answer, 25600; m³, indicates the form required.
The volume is 39.607; m³
